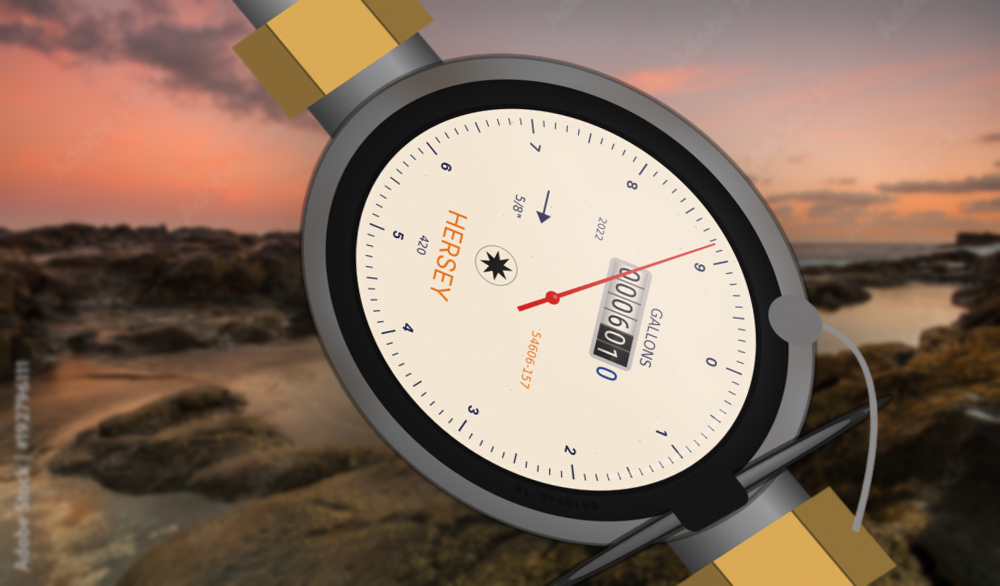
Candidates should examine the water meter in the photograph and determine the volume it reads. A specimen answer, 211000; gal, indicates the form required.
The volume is 6008.8; gal
